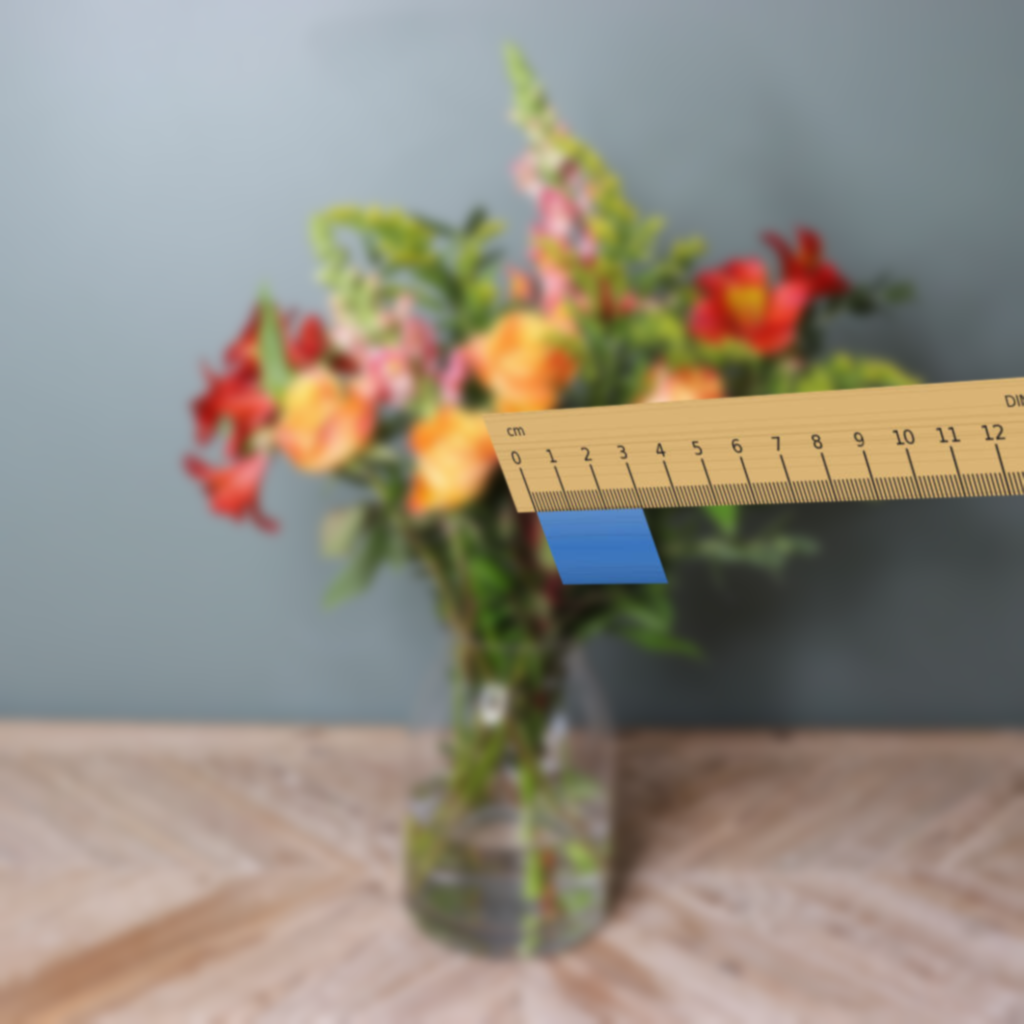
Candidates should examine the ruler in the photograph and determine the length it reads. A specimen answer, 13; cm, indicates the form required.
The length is 3; cm
